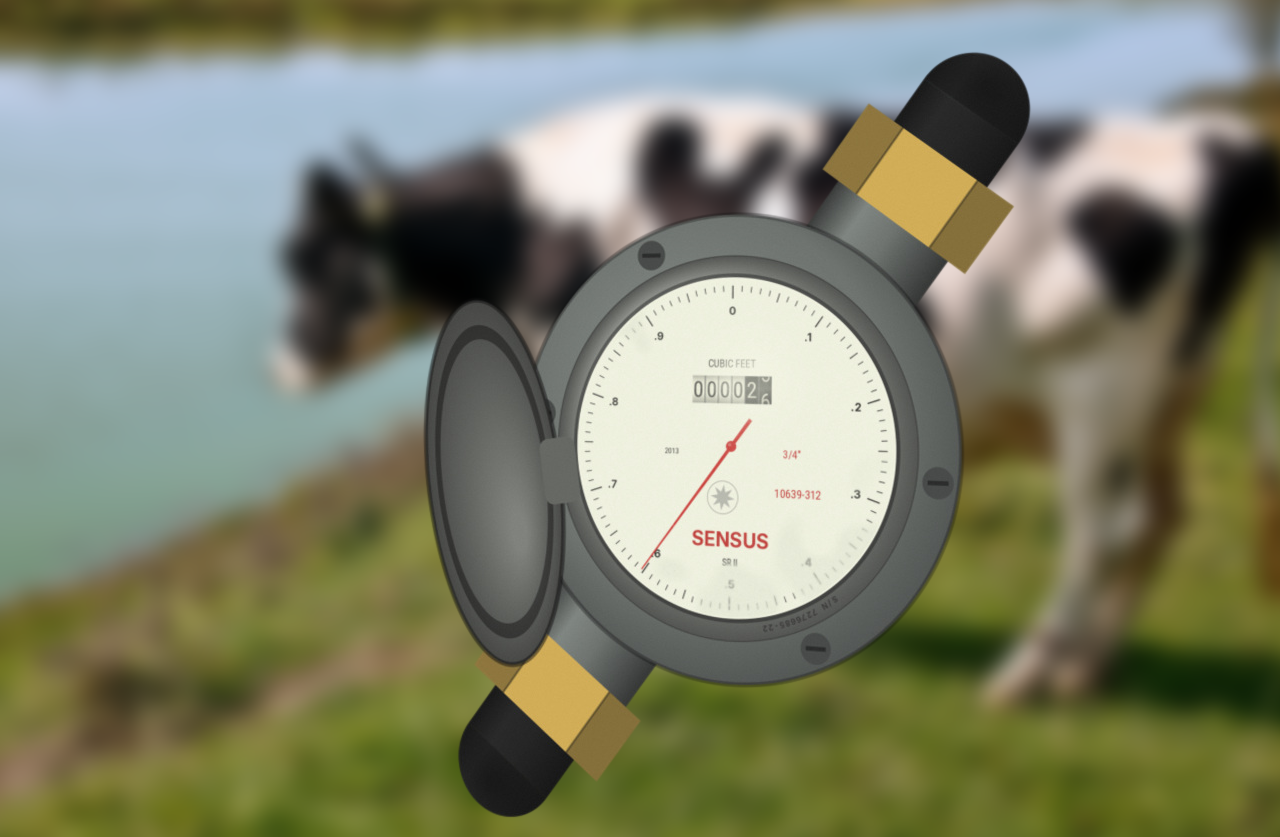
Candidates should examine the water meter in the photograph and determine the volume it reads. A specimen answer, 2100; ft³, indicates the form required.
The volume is 25.60; ft³
